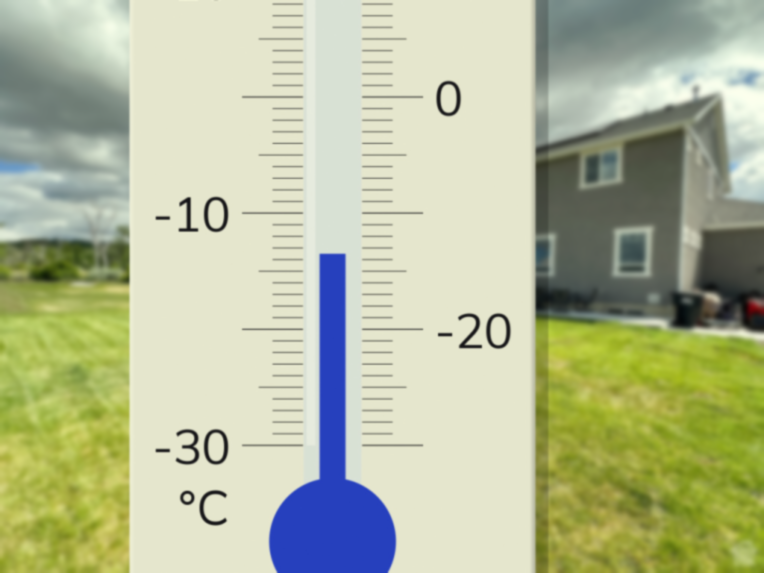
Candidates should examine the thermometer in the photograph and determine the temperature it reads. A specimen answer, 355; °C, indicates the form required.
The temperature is -13.5; °C
